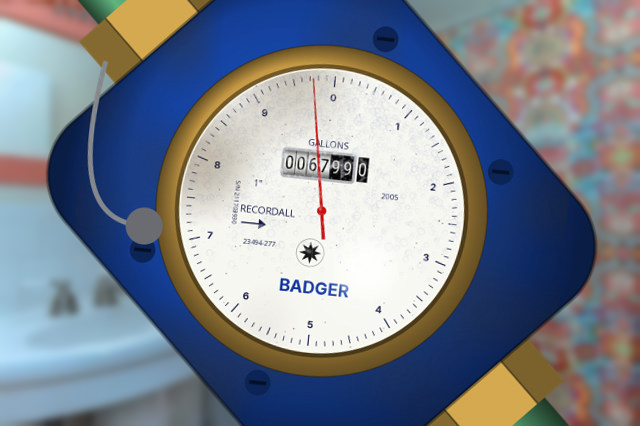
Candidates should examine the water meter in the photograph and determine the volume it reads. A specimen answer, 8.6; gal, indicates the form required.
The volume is 67989.7; gal
